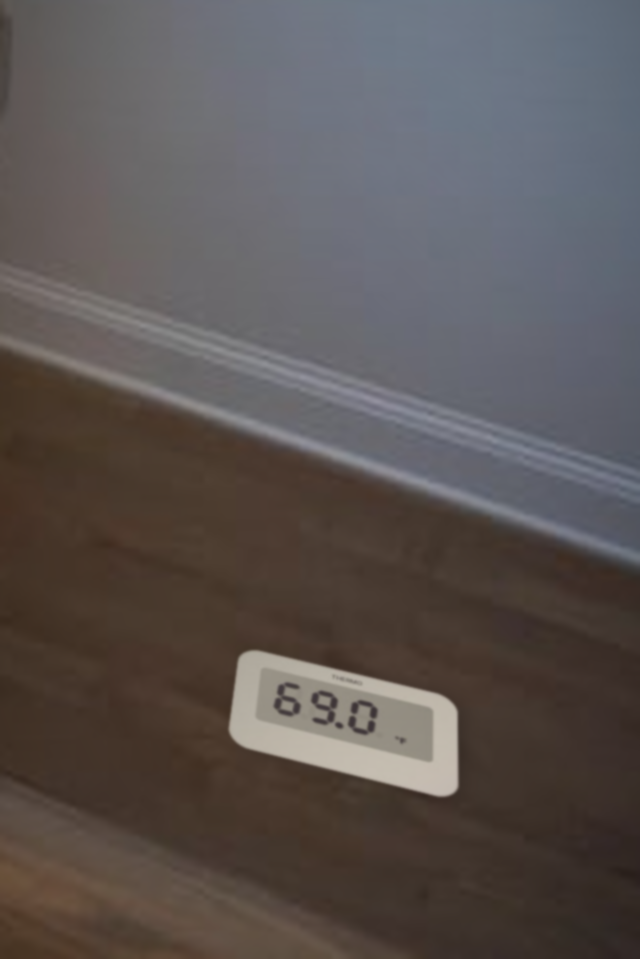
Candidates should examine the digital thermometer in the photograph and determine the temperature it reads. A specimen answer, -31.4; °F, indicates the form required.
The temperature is 69.0; °F
